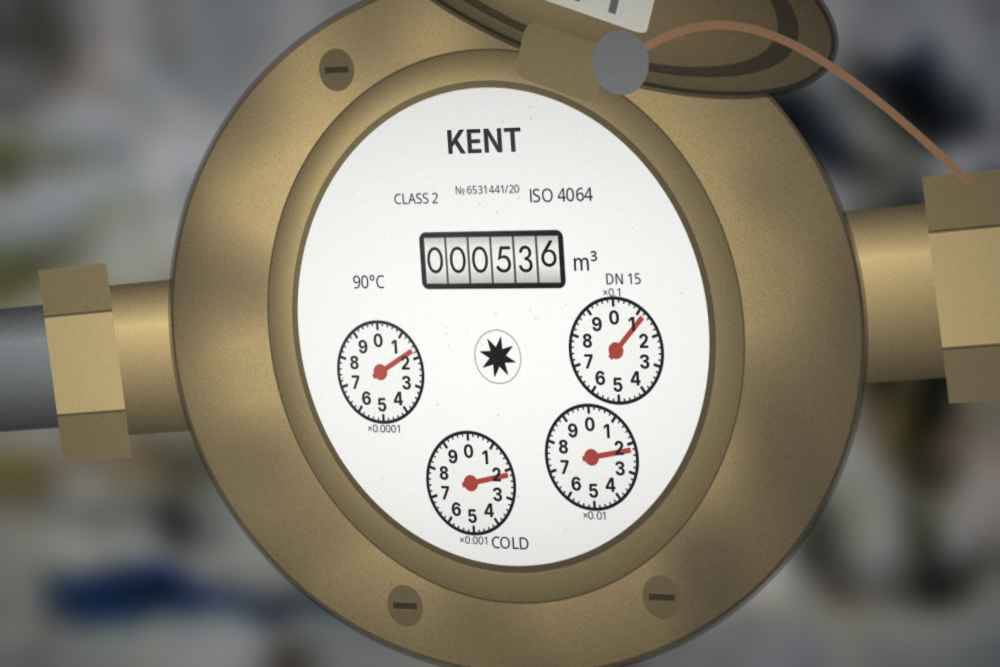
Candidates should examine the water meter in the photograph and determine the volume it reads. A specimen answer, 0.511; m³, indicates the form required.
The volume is 536.1221; m³
